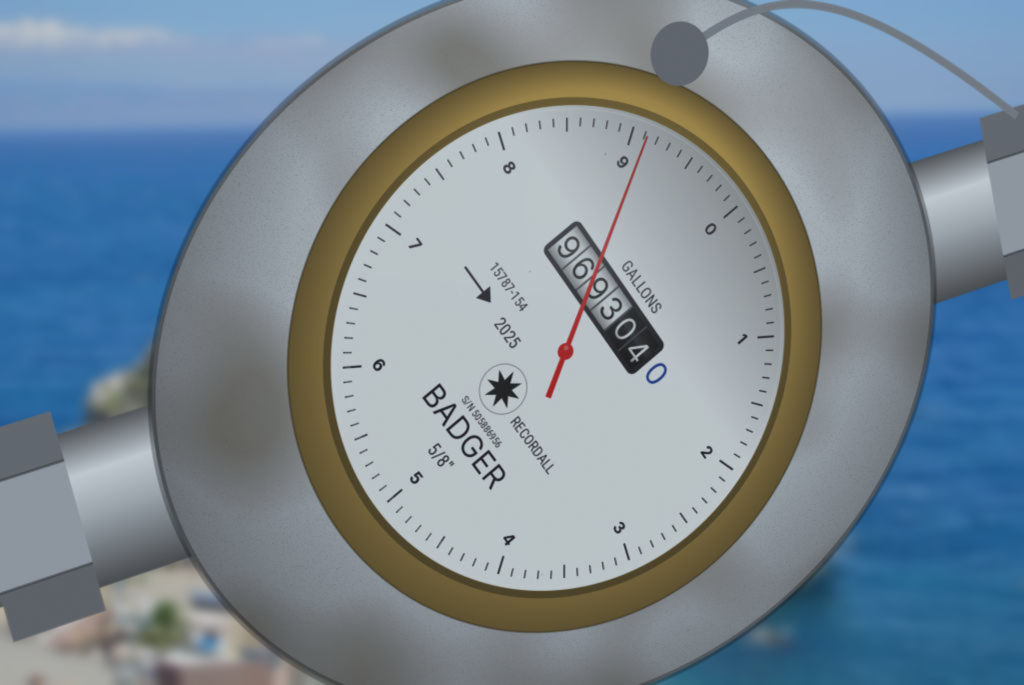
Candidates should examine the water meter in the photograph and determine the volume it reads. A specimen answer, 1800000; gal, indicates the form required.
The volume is 9693039.1; gal
